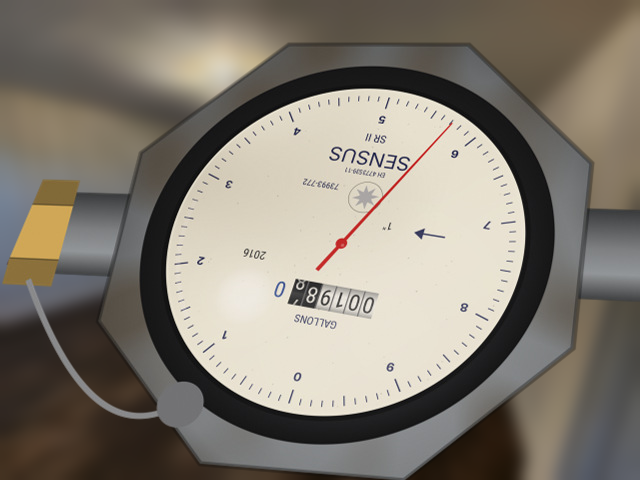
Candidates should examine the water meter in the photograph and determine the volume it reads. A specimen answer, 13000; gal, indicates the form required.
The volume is 19875.7; gal
